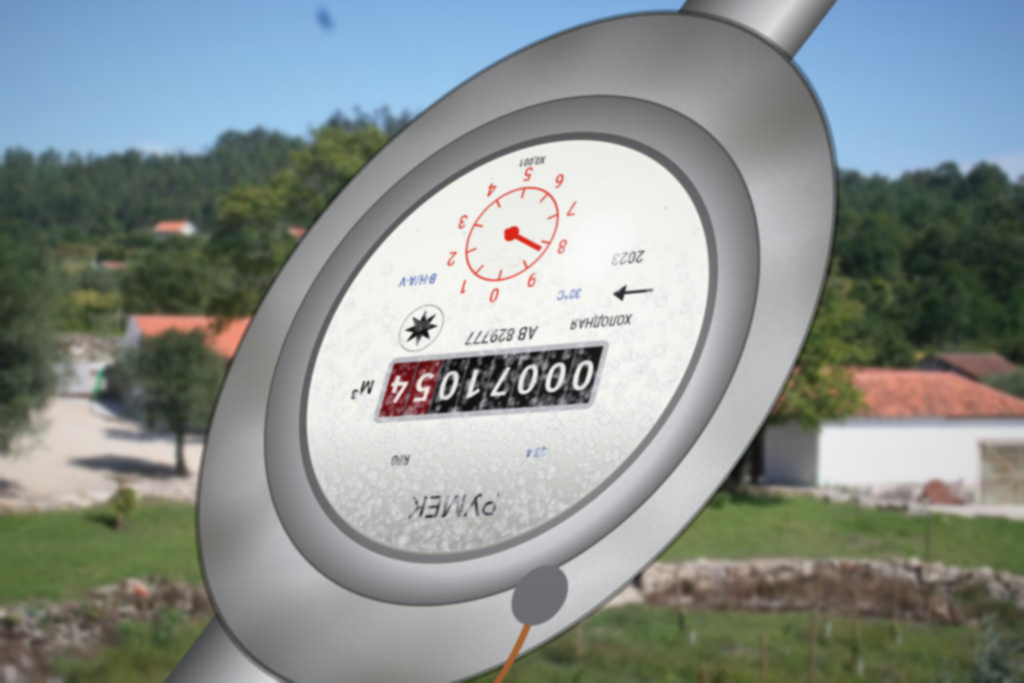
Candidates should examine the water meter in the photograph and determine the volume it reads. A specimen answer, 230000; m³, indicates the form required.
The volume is 710.548; m³
